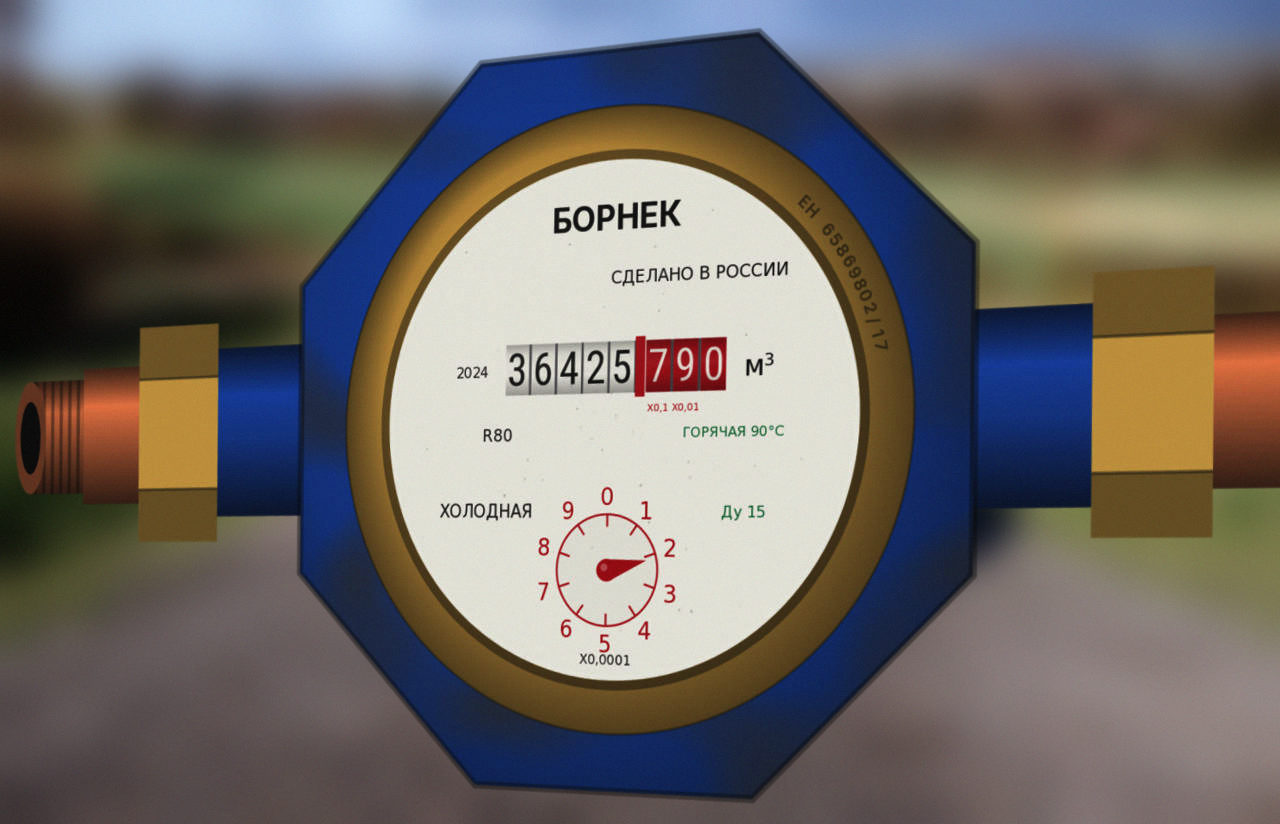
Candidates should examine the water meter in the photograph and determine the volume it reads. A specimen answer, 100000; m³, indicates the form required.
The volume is 36425.7902; m³
